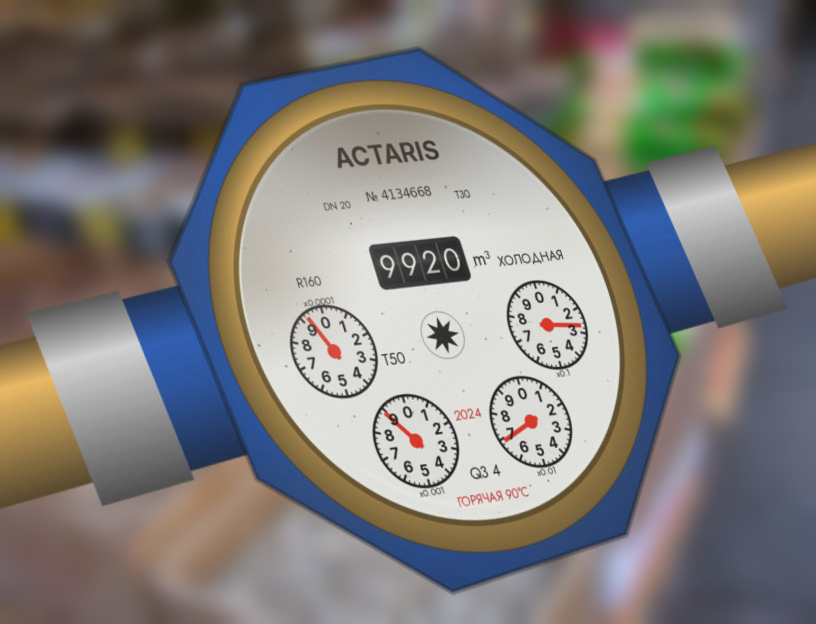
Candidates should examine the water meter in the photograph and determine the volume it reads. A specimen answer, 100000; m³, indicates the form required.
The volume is 9920.2689; m³
